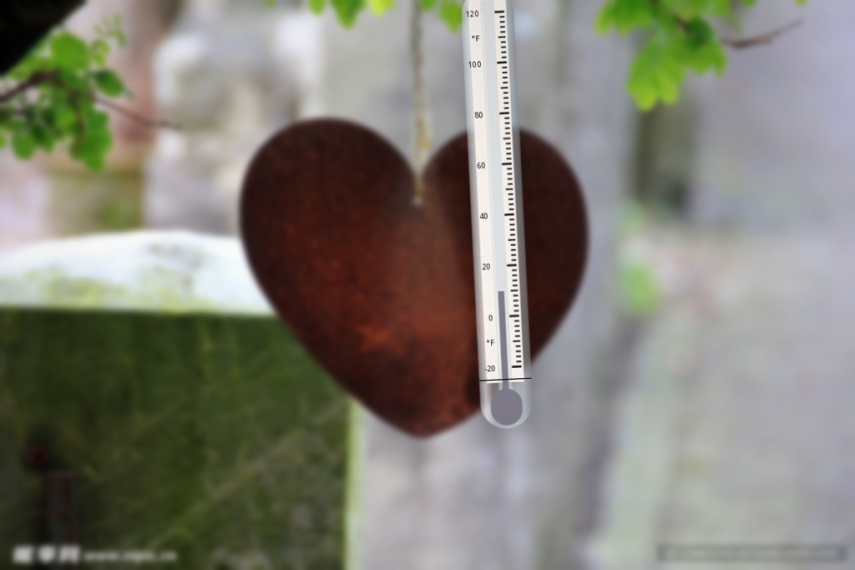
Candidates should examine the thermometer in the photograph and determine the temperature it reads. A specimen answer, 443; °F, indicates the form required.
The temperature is 10; °F
